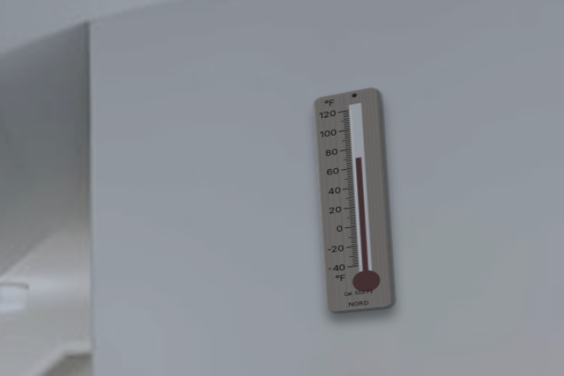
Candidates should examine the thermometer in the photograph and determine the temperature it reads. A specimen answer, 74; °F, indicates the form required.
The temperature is 70; °F
